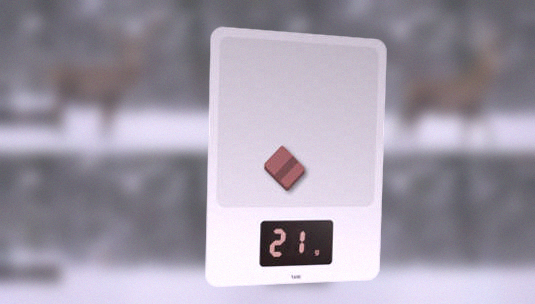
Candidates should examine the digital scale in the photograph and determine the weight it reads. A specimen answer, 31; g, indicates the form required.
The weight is 21; g
